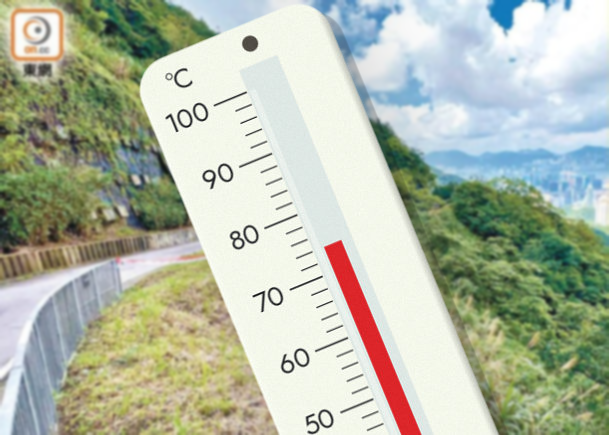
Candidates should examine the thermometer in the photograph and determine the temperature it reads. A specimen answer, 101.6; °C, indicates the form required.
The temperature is 74; °C
